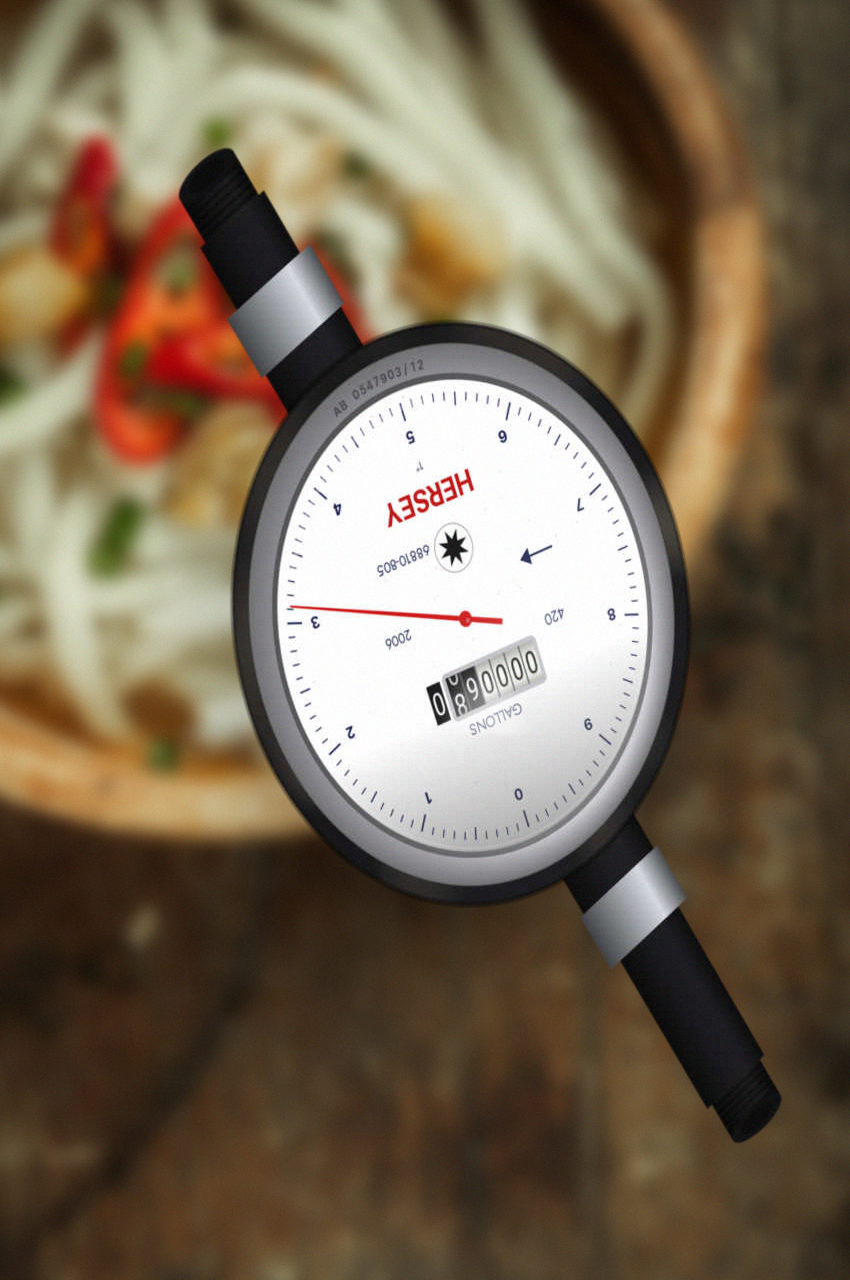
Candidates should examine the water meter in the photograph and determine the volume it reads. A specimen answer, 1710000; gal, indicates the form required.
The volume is 683.1; gal
